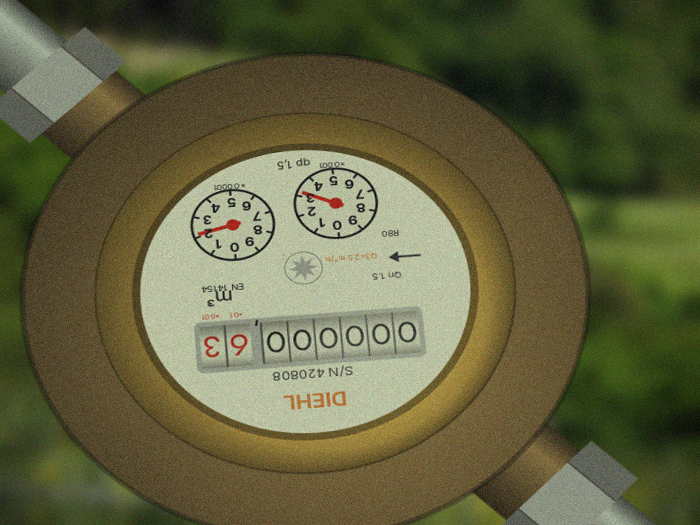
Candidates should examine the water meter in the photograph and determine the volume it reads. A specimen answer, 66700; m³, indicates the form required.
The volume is 0.6332; m³
